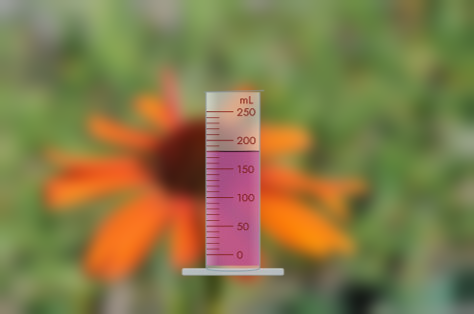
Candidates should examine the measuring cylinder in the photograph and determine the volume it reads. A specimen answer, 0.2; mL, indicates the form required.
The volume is 180; mL
